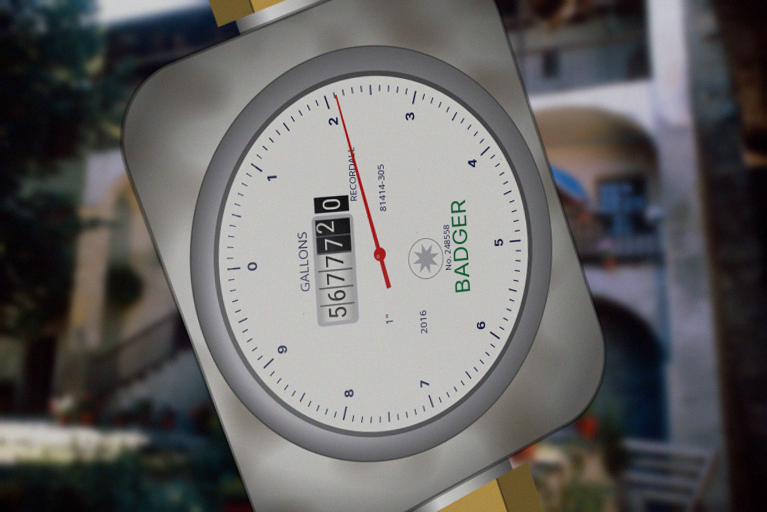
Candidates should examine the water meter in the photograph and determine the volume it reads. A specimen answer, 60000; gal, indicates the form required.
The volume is 5677722.1; gal
